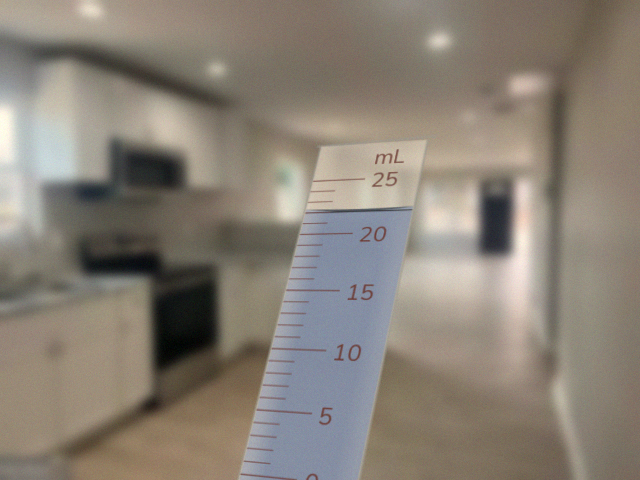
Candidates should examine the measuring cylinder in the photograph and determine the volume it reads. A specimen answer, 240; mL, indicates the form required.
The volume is 22; mL
